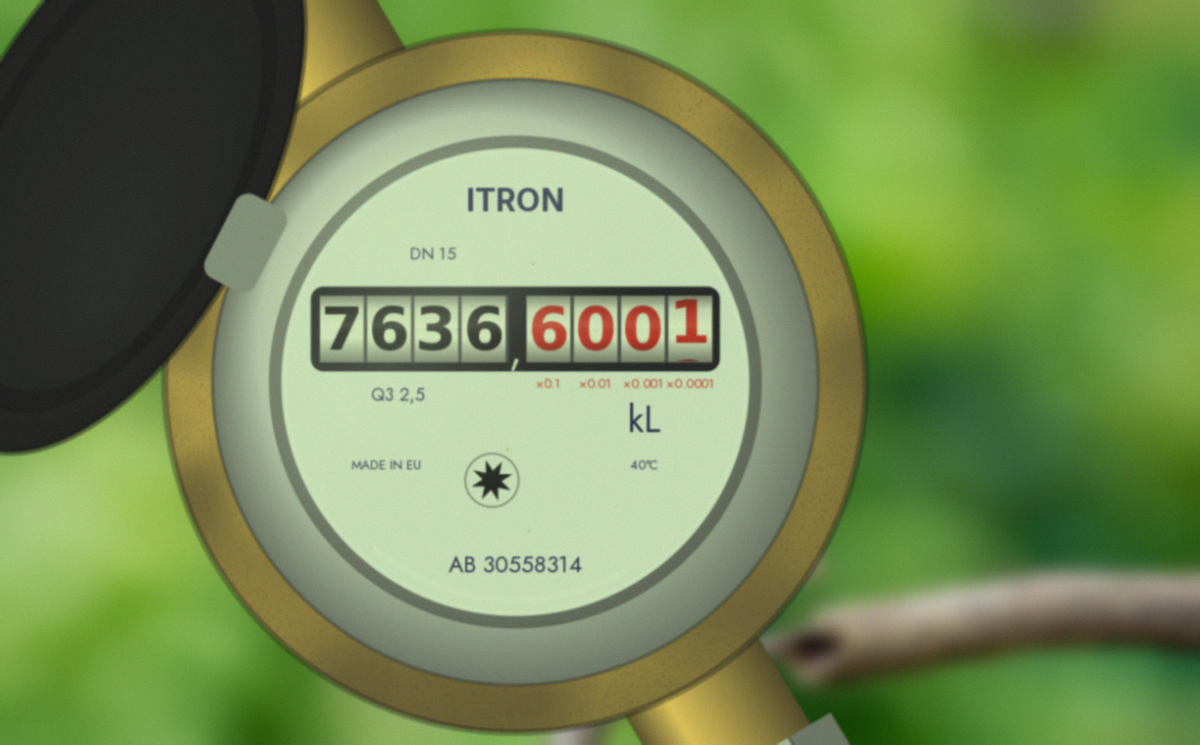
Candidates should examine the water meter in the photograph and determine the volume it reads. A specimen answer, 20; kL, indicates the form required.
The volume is 7636.6001; kL
